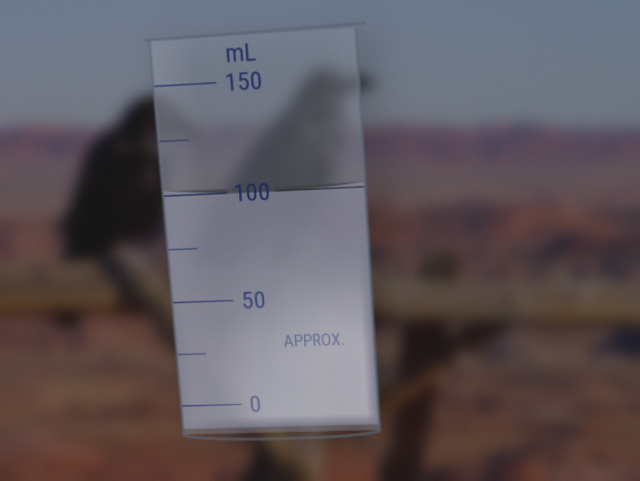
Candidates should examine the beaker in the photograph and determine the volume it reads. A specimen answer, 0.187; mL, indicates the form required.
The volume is 100; mL
